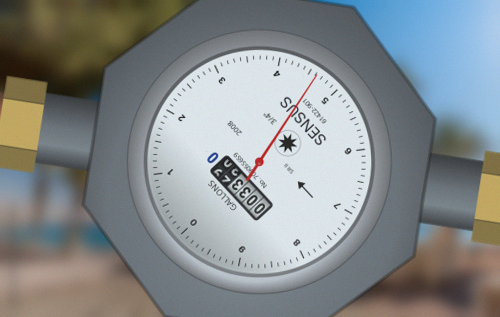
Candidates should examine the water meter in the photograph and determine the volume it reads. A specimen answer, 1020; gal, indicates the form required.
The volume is 33294.6; gal
